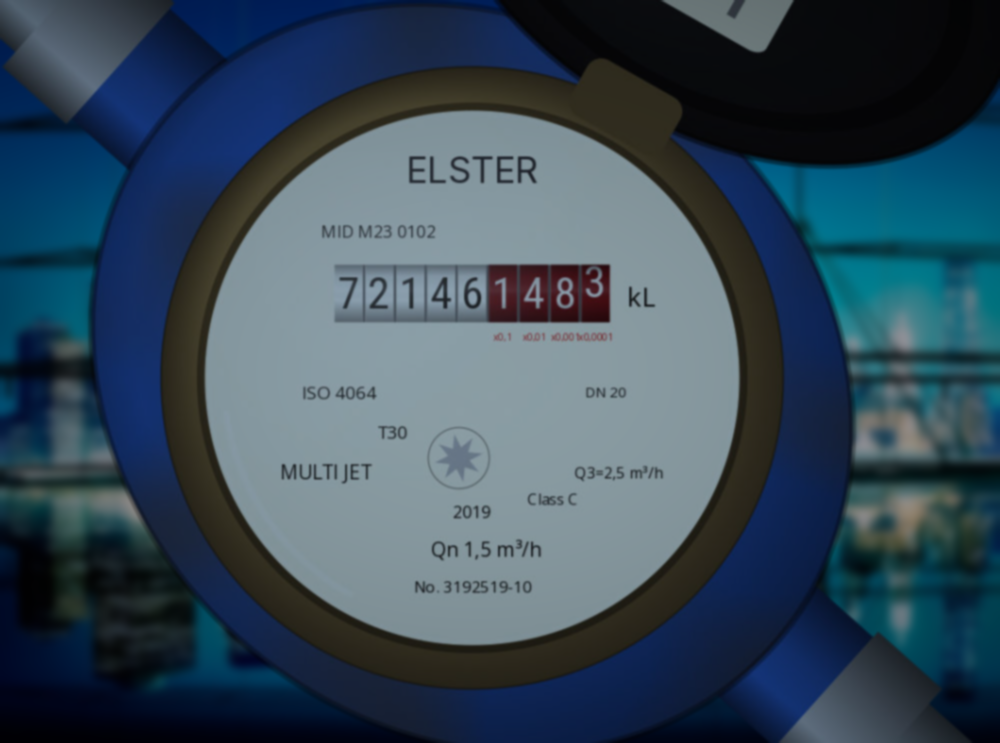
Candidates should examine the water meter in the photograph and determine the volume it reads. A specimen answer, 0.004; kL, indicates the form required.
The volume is 72146.1483; kL
